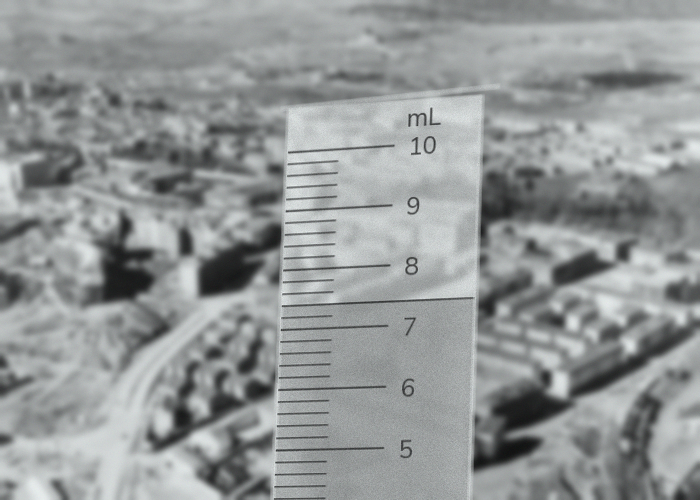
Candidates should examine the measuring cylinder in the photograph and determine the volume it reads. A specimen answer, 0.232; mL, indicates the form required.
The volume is 7.4; mL
